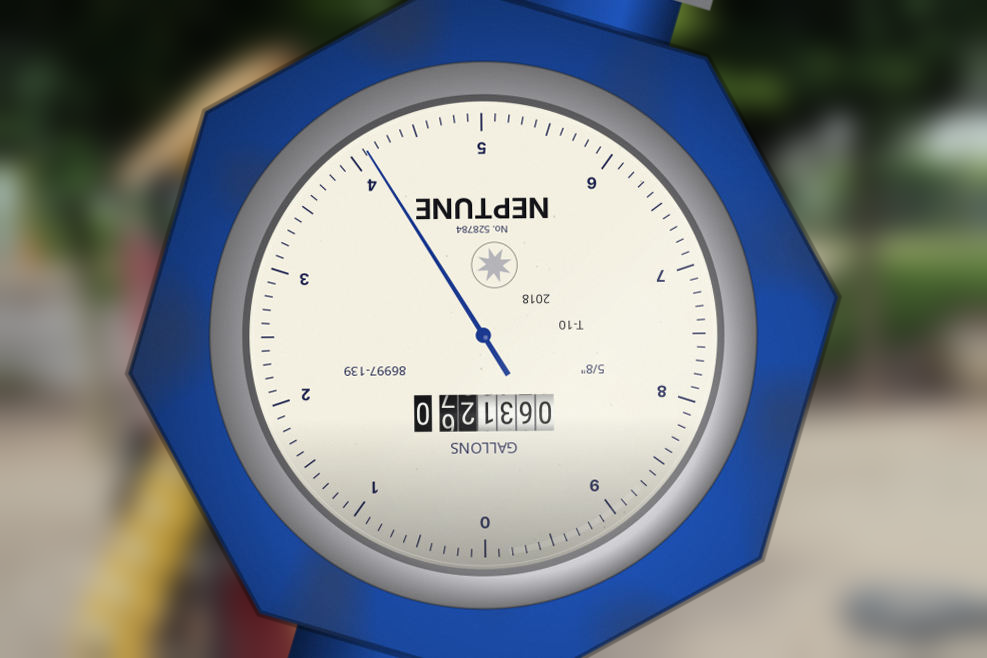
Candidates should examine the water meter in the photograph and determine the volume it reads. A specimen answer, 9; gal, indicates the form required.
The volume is 631264.1; gal
